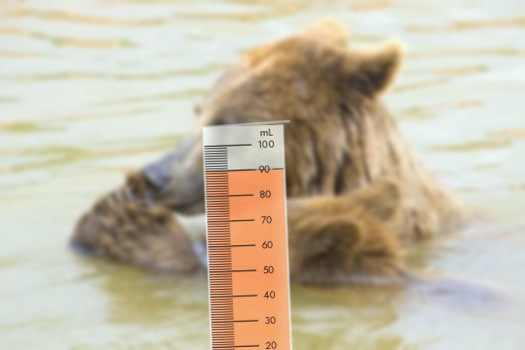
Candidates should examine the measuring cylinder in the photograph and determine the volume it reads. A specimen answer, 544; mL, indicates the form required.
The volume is 90; mL
